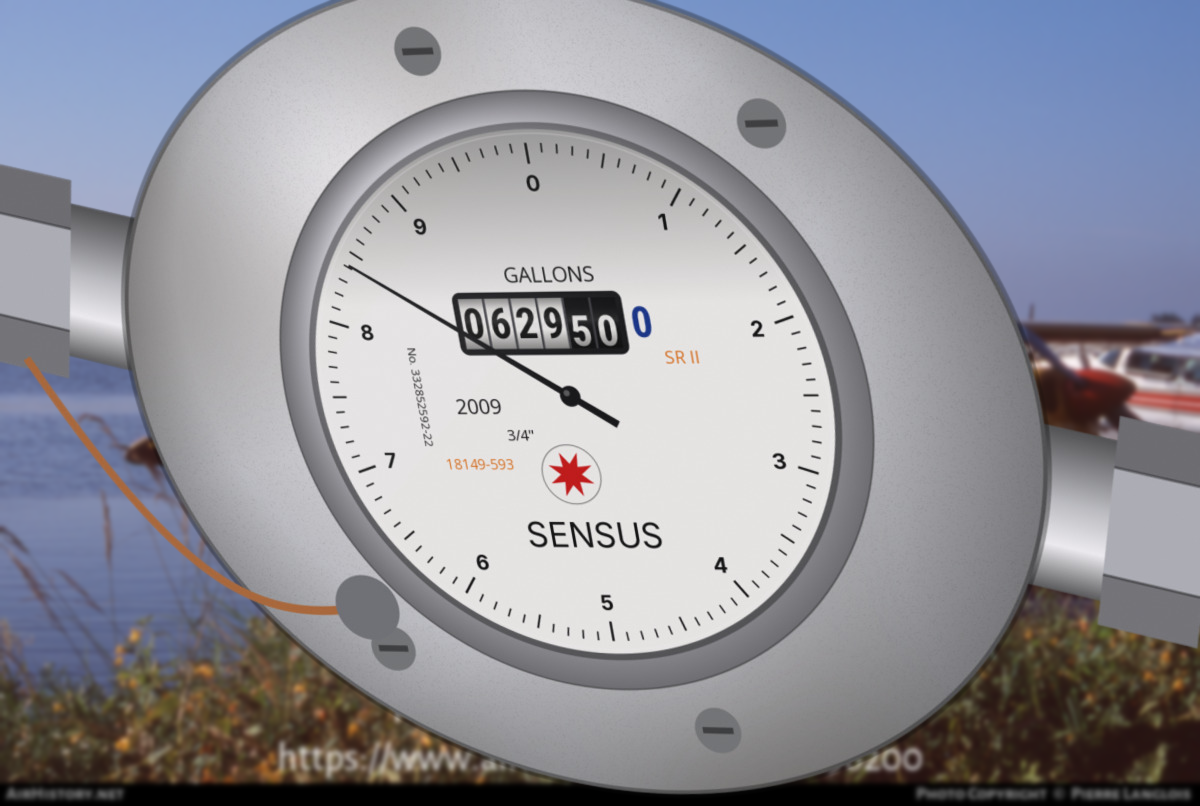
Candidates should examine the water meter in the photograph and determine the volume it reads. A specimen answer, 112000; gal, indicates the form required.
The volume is 629498.4; gal
